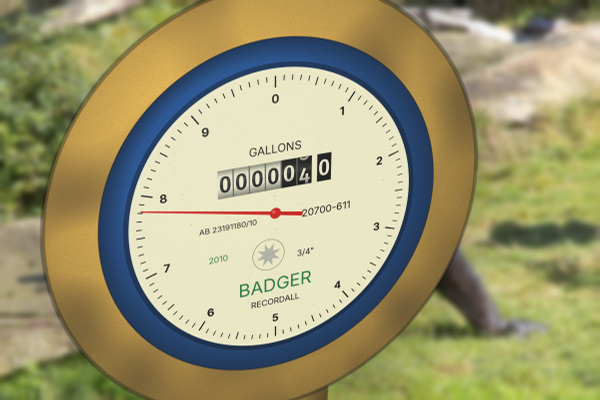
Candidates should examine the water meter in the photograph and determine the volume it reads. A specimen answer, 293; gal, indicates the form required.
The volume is 37.8; gal
